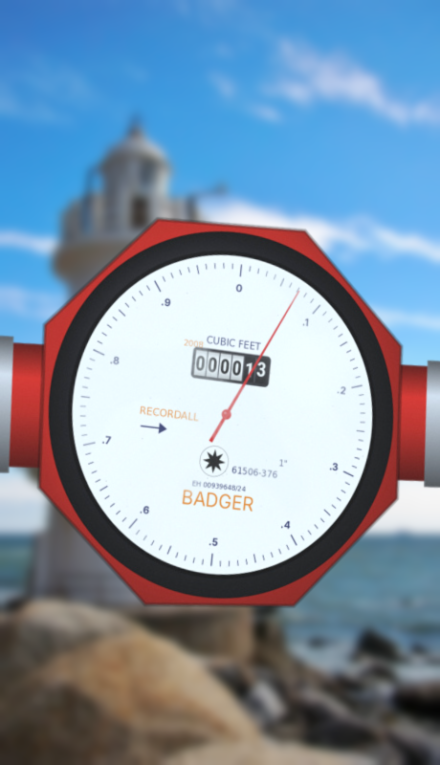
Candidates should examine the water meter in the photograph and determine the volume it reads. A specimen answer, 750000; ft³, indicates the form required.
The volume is 13.07; ft³
